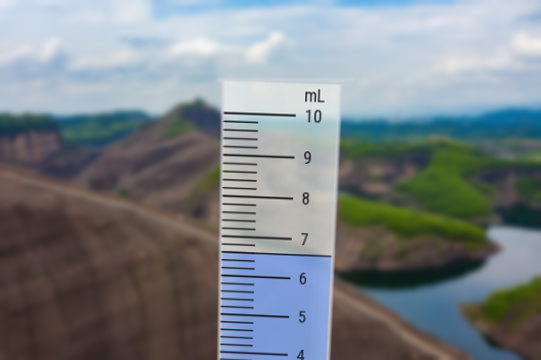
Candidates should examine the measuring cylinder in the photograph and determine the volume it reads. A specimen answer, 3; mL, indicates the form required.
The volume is 6.6; mL
